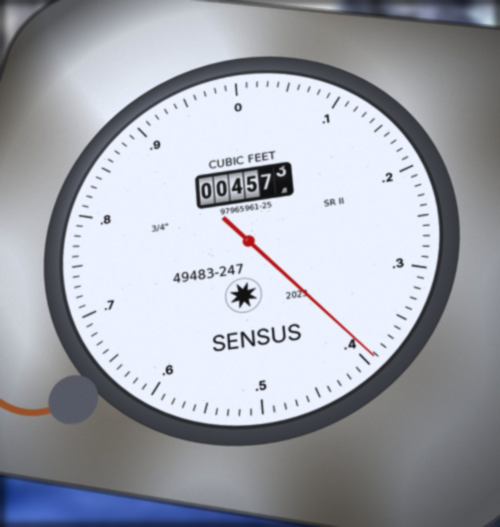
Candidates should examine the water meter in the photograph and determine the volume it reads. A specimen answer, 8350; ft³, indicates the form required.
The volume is 4573.39; ft³
